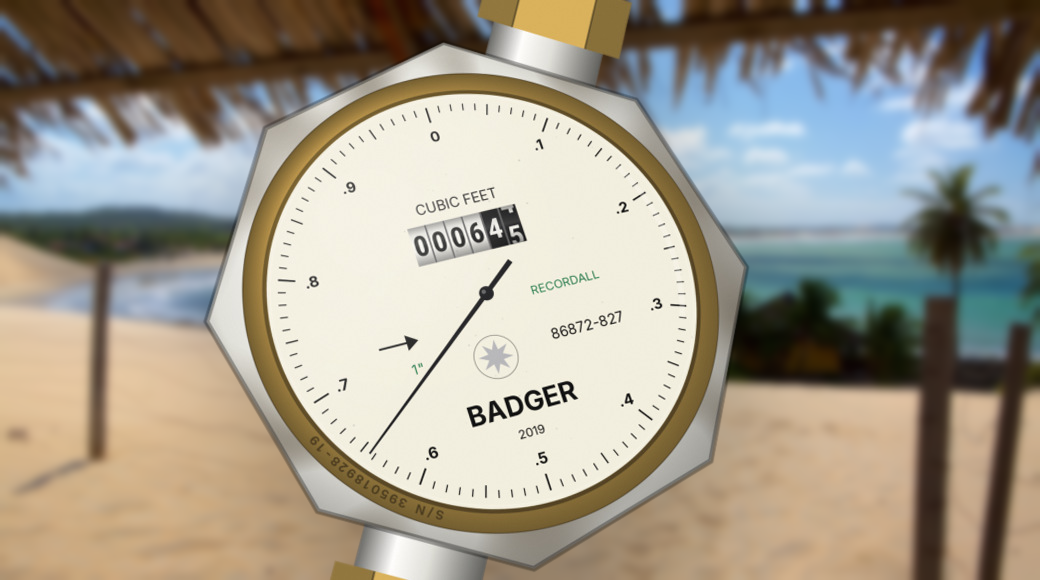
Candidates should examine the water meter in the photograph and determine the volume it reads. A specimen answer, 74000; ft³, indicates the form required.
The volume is 644.64; ft³
